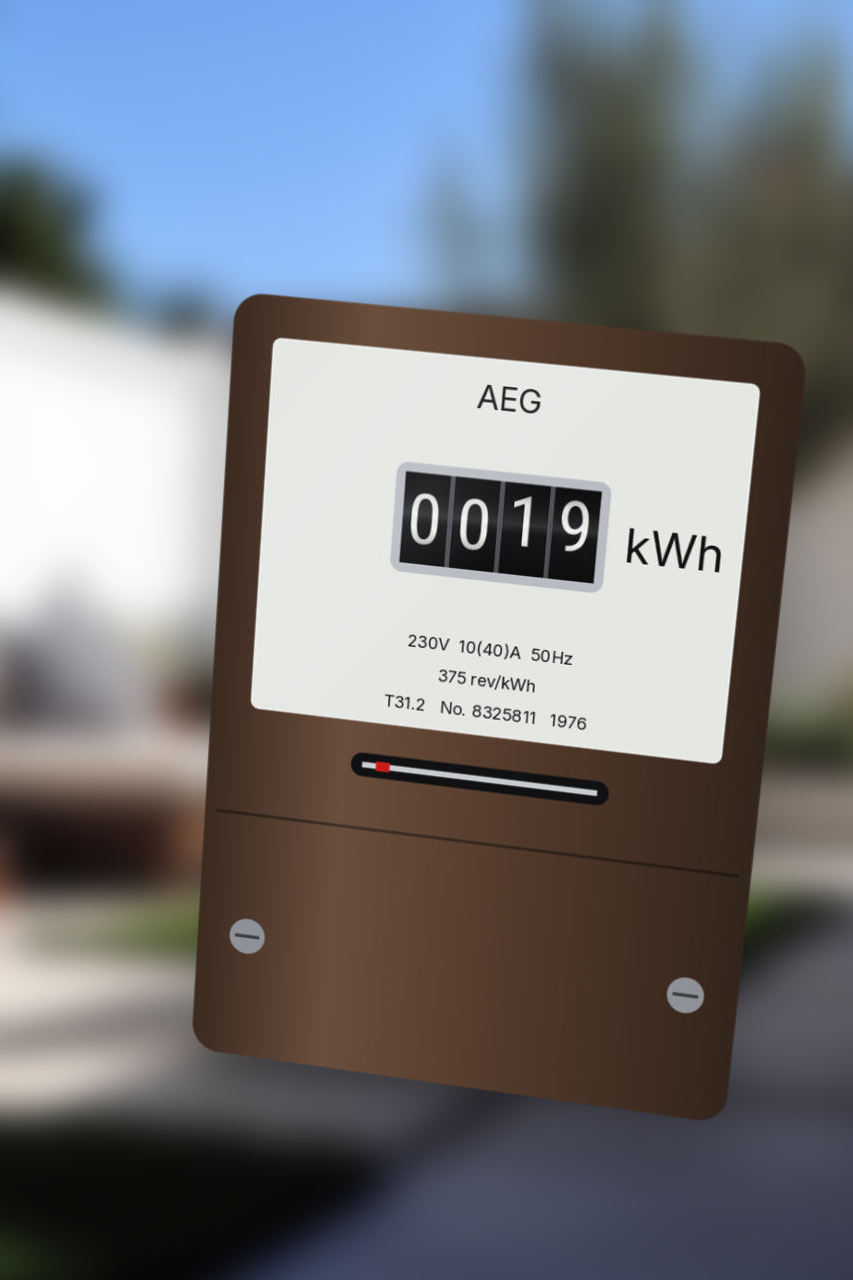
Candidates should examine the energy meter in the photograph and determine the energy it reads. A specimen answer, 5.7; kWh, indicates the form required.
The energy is 19; kWh
